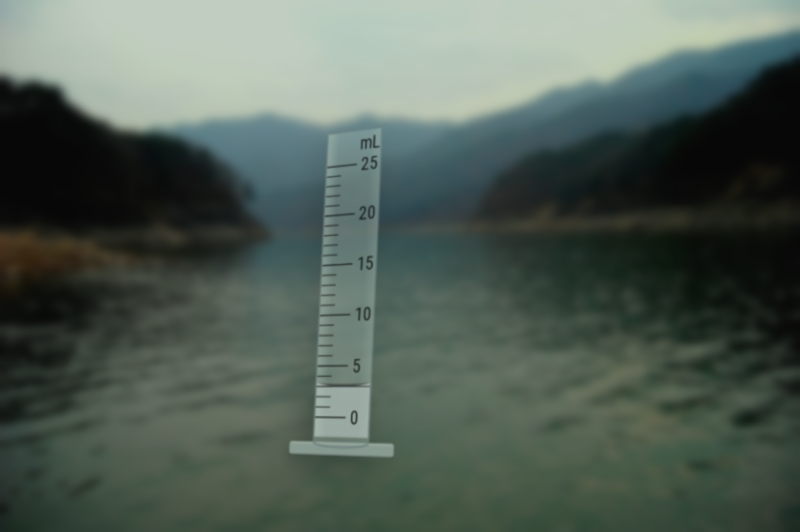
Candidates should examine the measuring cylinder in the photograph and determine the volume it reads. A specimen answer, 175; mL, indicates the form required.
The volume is 3; mL
